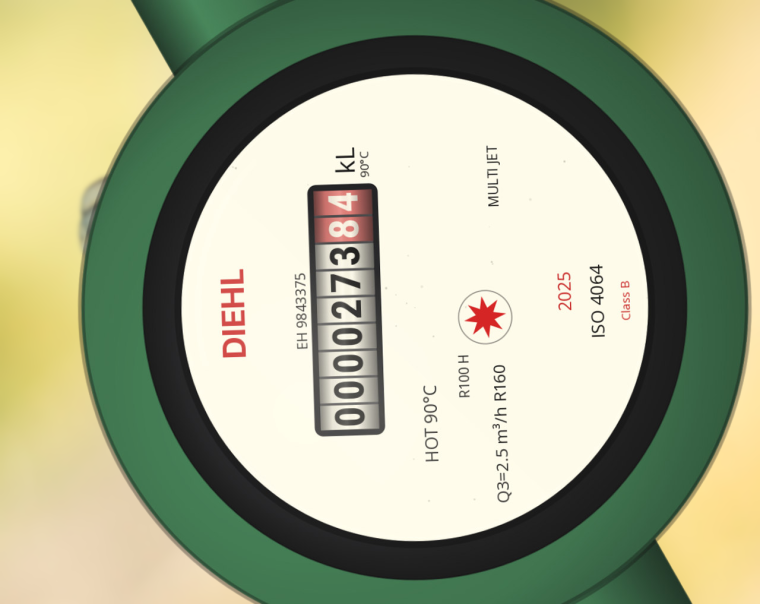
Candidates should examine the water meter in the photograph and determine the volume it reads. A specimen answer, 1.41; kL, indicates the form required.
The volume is 273.84; kL
